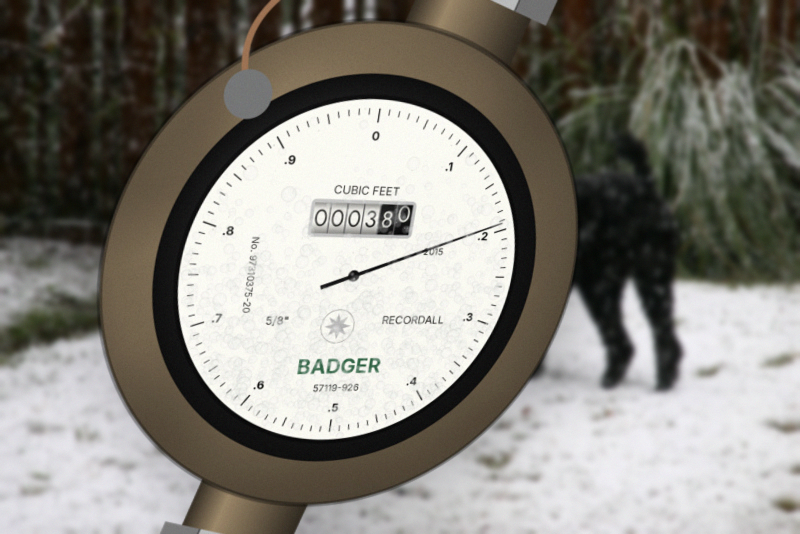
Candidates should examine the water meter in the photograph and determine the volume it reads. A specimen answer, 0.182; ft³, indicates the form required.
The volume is 380.19; ft³
